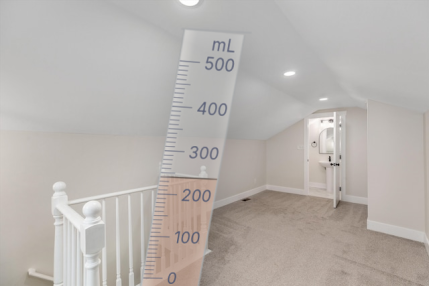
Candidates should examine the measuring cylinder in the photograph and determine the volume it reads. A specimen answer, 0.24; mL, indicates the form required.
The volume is 240; mL
